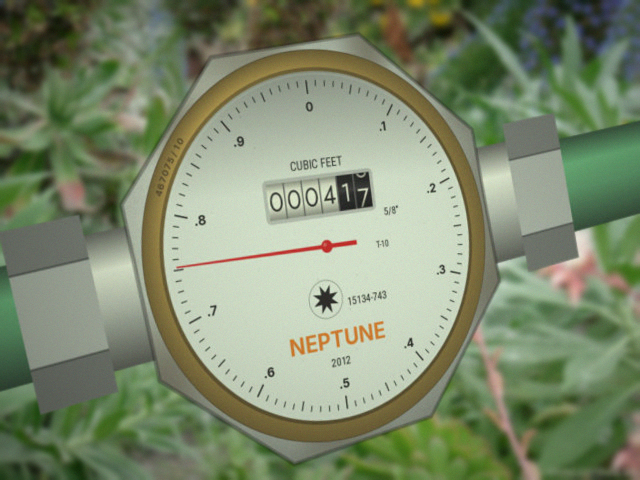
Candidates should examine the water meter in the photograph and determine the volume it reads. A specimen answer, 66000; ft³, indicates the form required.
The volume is 416.75; ft³
